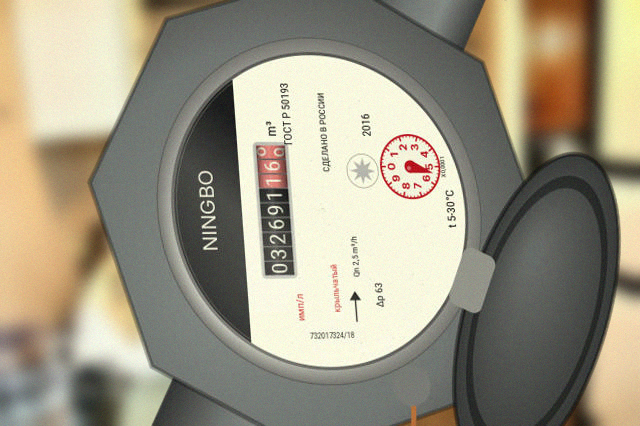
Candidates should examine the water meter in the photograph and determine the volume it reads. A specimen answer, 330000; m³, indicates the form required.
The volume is 32691.1685; m³
